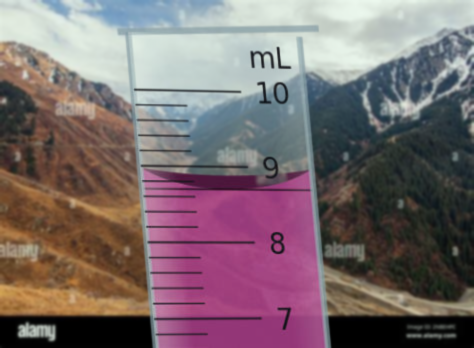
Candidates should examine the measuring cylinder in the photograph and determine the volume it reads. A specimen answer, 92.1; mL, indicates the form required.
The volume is 8.7; mL
